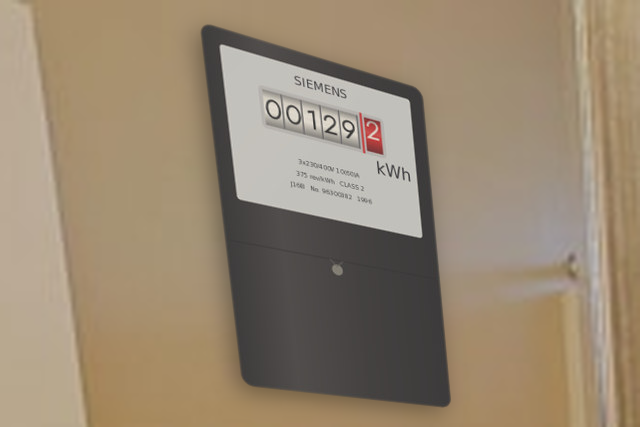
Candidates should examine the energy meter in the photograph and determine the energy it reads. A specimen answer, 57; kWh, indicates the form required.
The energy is 129.2; kWh
